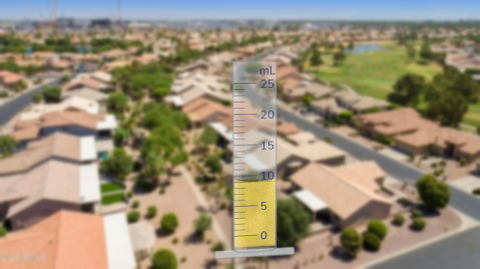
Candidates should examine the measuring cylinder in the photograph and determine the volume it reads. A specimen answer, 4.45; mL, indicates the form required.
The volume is 9; mL
